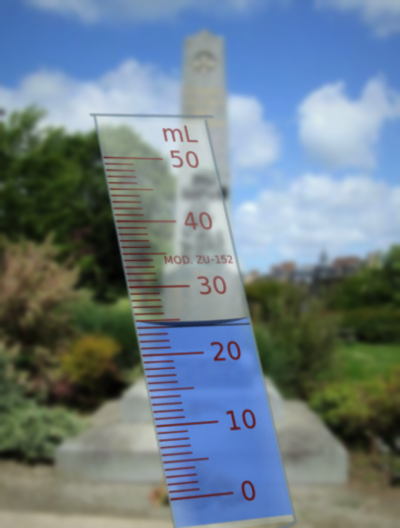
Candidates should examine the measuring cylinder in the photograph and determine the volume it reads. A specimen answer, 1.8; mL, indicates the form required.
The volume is 24; mL
